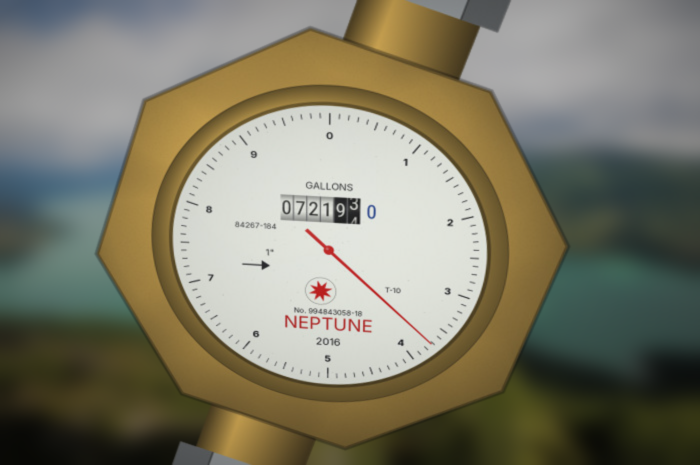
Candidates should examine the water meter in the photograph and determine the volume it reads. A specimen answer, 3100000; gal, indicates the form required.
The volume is 721933.7; gal
